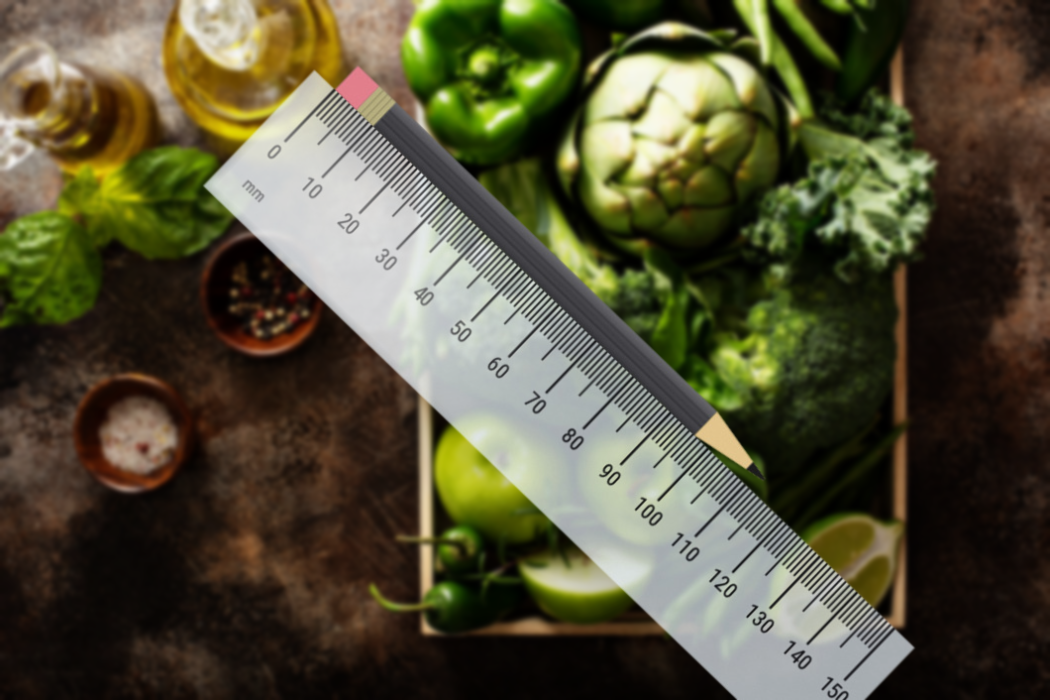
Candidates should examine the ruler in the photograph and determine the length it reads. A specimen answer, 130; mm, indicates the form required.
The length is 112; mm
